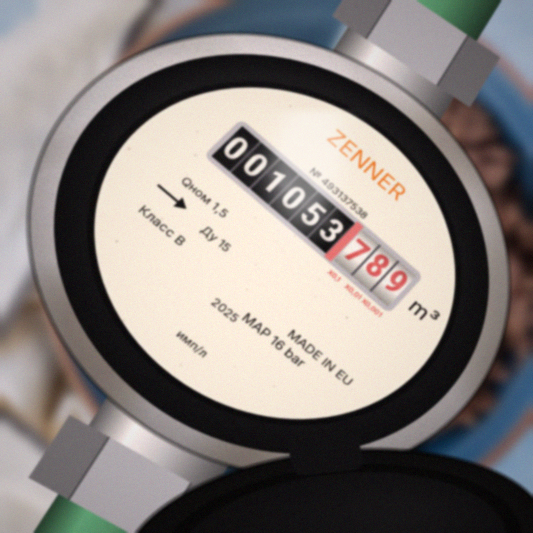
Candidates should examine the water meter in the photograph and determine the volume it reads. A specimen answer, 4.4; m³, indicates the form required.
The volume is 1053.789; m³
